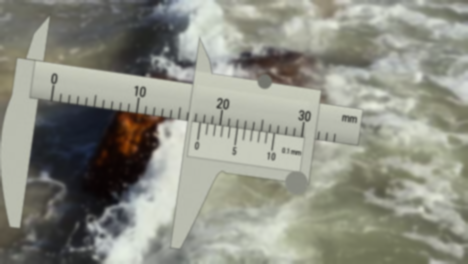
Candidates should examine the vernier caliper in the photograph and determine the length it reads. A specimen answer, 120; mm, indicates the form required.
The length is 17.6; mm
